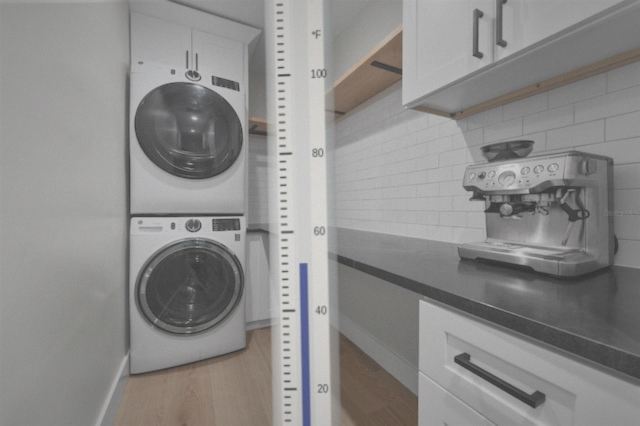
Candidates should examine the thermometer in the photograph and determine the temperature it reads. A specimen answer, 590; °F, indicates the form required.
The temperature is 52; °F
